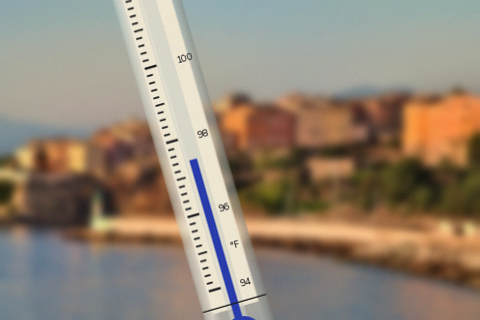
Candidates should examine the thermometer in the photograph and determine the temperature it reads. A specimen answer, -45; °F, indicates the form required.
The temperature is 97.4; °F
